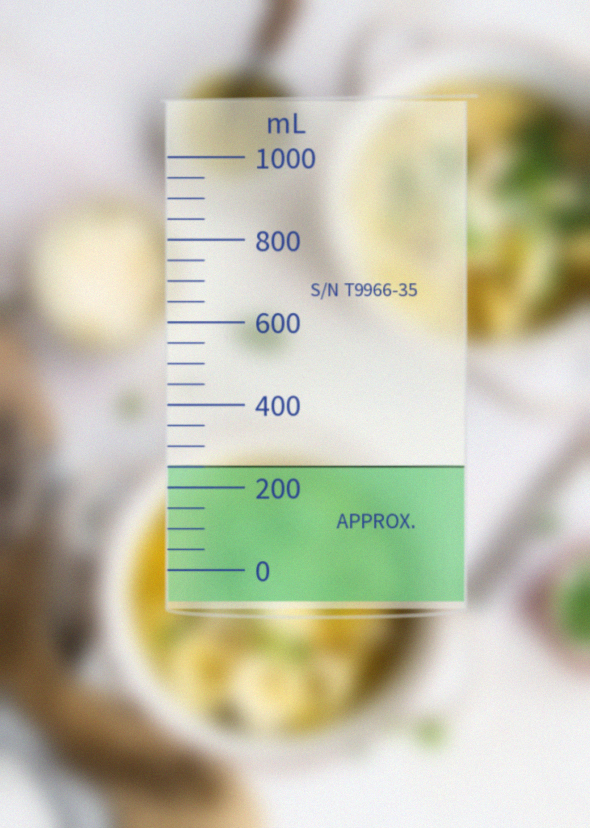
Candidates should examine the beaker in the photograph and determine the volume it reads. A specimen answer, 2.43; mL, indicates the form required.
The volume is 250; mL
